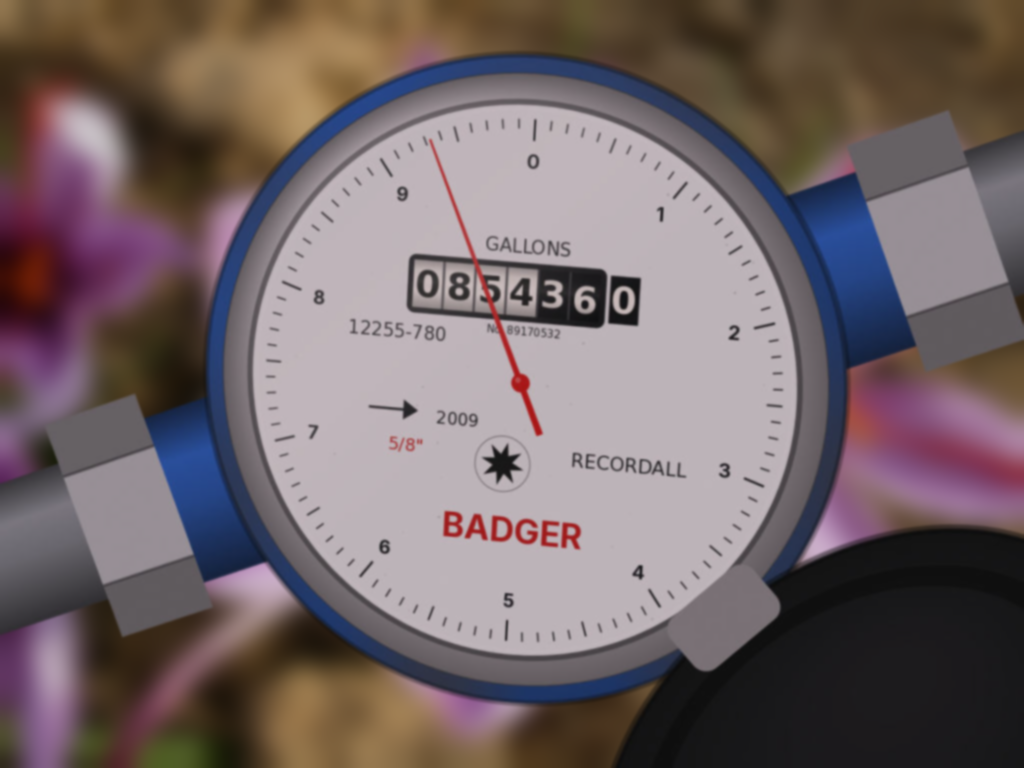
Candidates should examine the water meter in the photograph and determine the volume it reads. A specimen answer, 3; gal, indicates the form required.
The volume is 854359.3; gal
